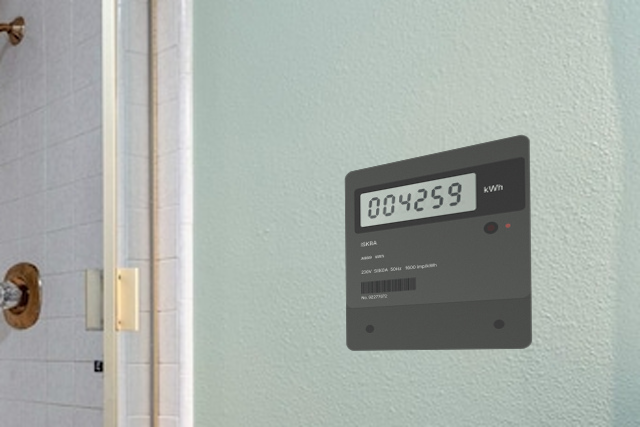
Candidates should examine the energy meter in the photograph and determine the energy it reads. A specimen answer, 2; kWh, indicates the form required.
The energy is 4259; kWh
